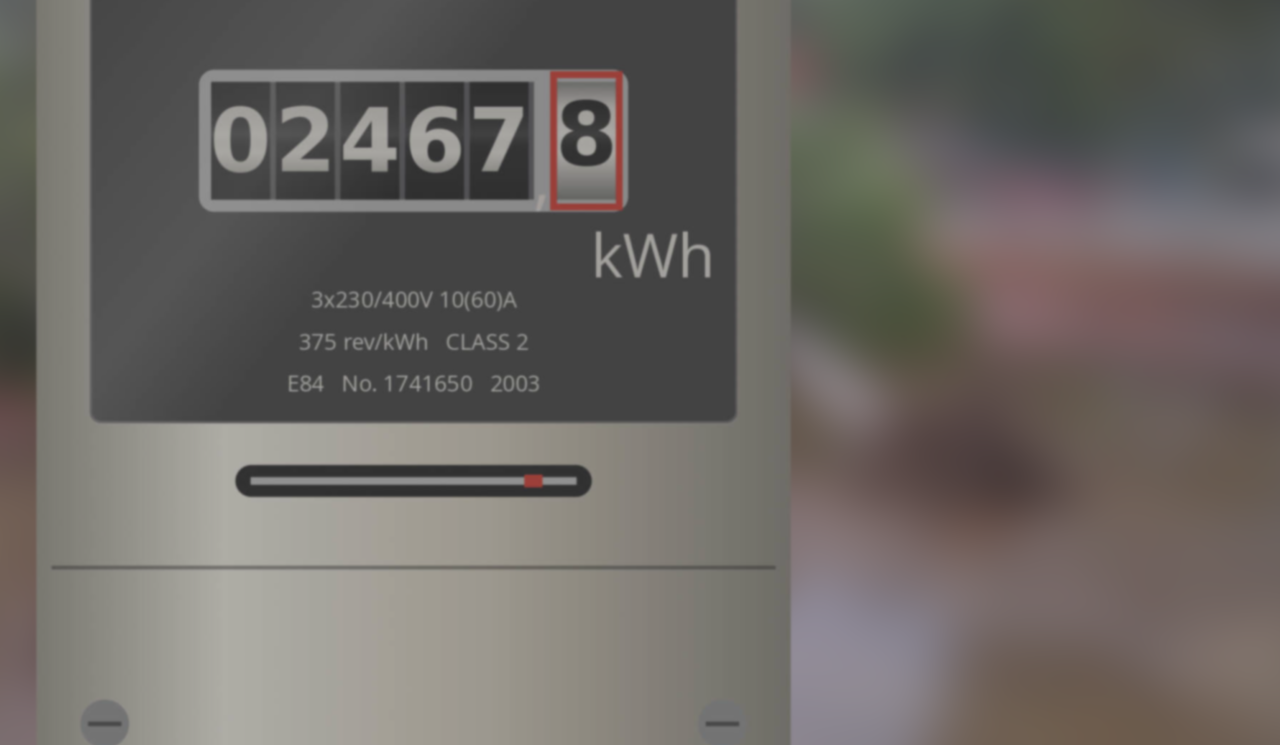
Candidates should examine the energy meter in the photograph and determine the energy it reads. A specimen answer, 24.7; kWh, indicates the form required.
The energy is 2467.8; kWh
